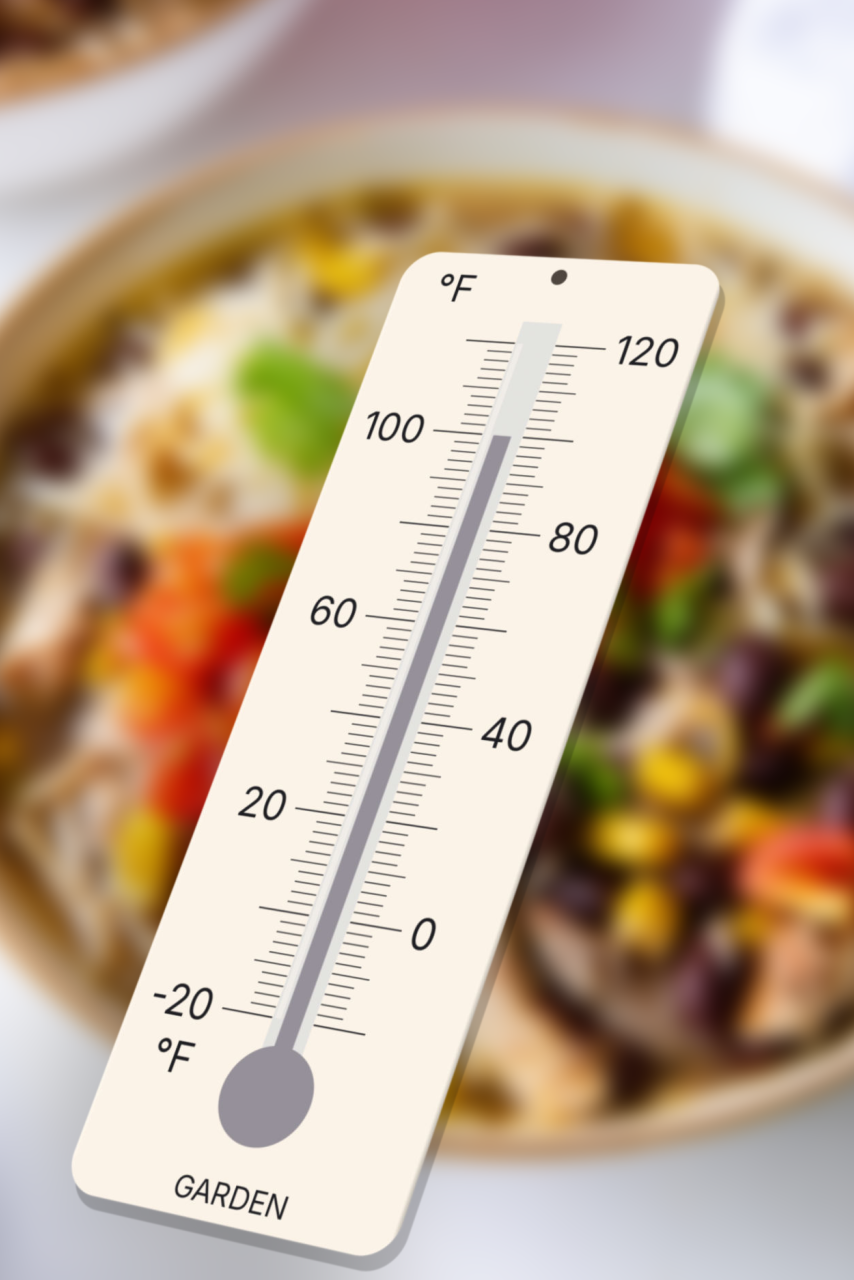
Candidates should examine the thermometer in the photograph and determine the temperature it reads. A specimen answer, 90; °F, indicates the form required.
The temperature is 100; °F
